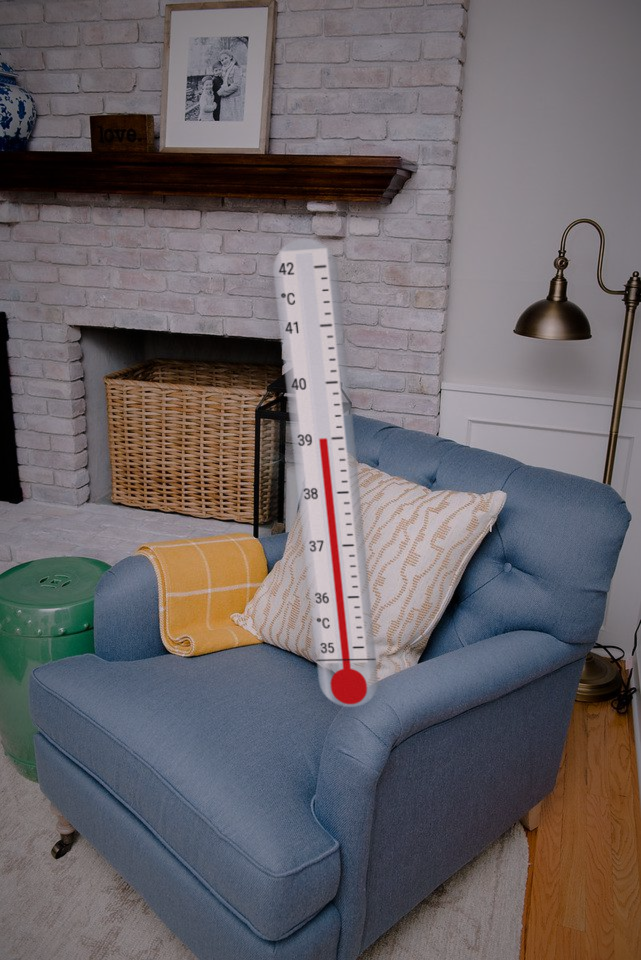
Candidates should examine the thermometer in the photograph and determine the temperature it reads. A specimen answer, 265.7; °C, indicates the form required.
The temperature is 39; °C
